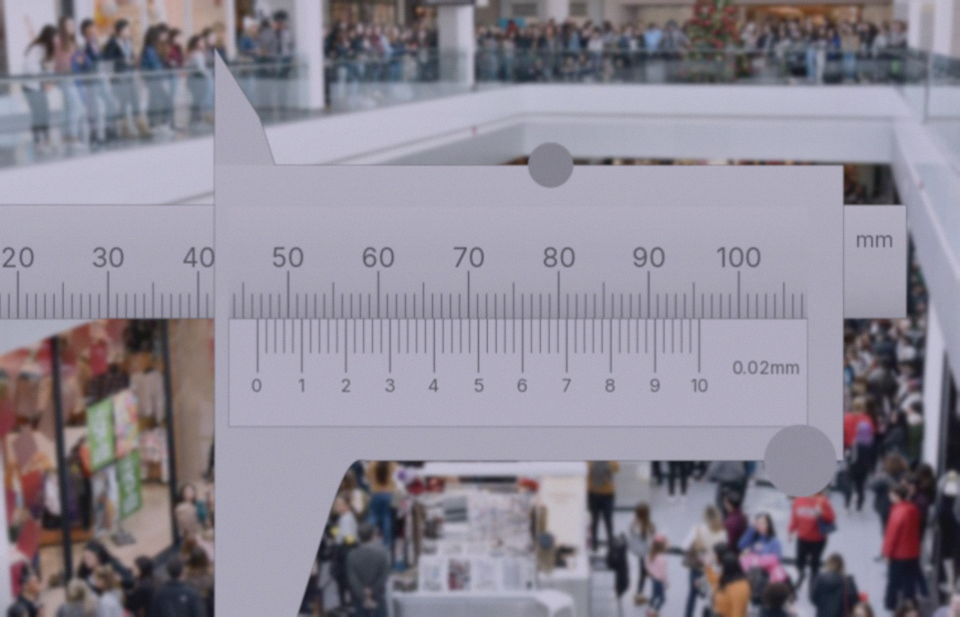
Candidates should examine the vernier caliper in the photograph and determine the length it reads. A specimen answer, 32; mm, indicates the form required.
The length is 46.6; mm
